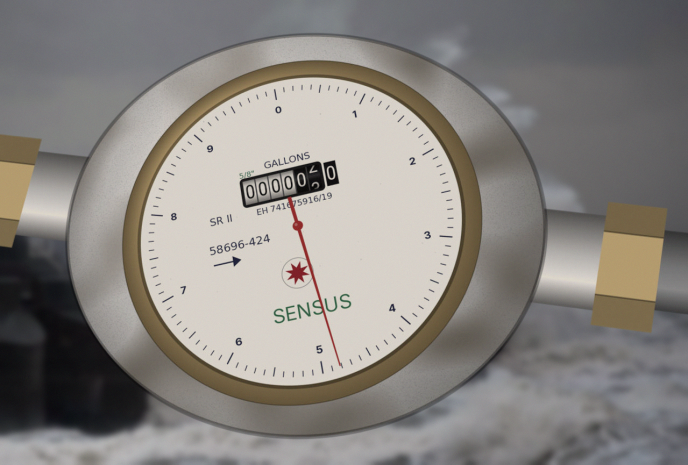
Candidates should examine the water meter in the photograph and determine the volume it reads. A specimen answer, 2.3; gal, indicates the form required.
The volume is 24.8; gal
